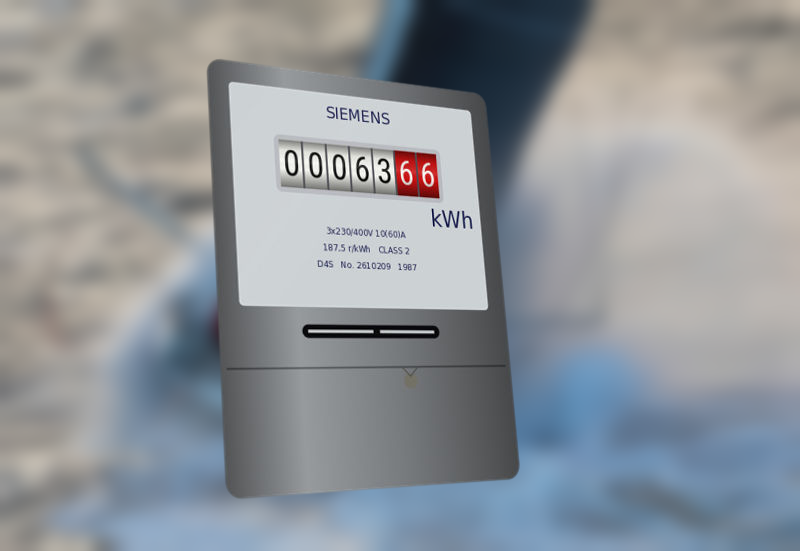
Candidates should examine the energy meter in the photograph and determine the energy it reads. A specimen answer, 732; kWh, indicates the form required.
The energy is 63.66; kWh
